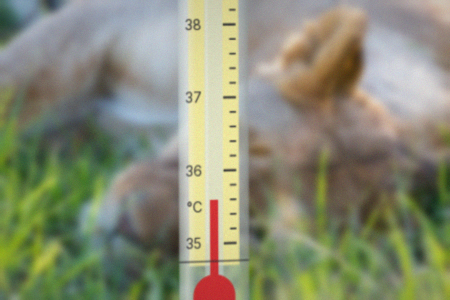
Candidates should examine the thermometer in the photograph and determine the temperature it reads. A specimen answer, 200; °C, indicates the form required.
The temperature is 35.6; °C
